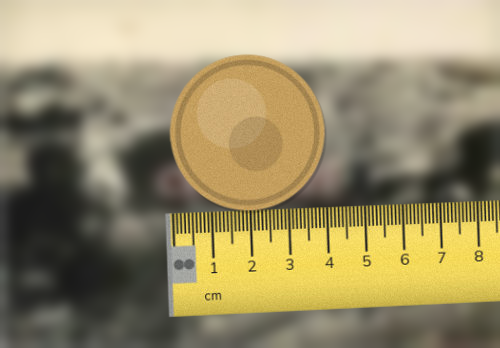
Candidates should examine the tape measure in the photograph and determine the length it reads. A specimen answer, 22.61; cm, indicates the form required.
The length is 4; cm
